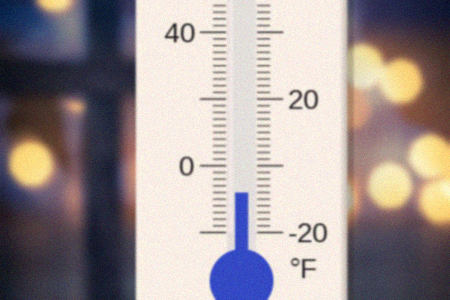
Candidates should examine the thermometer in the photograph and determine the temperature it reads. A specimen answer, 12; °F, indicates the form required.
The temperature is -8; °F
